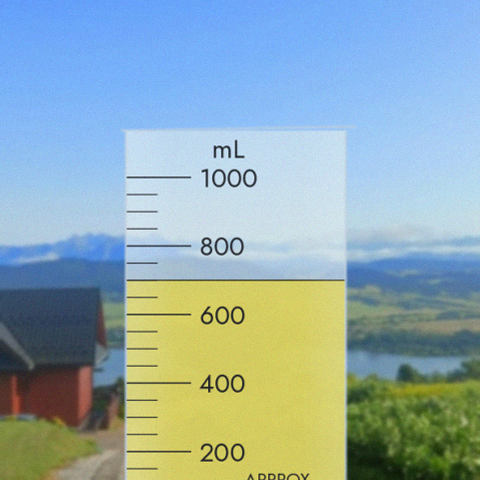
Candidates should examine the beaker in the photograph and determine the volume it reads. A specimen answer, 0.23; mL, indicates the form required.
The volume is 700; mL
